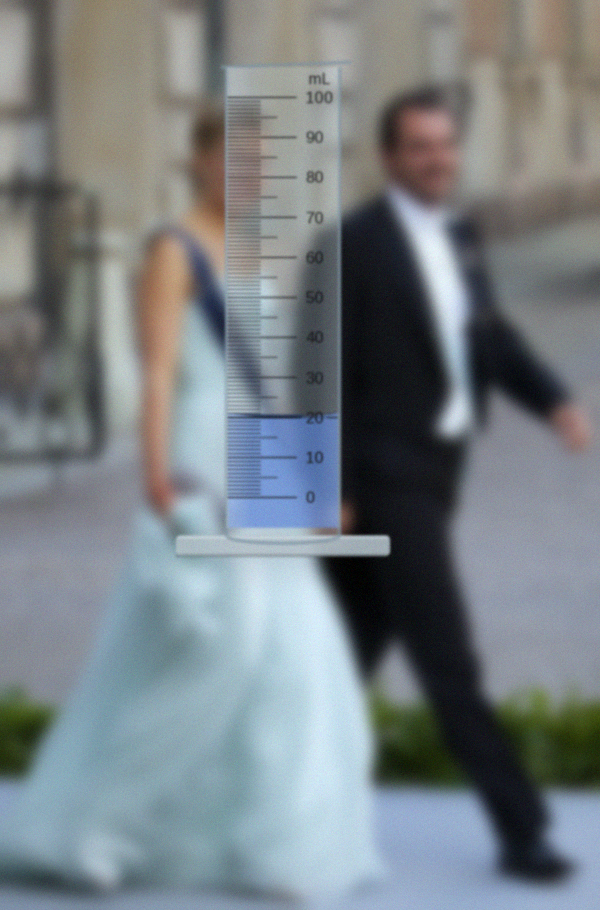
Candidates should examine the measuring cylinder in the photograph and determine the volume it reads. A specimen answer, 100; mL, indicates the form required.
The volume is 20; mL
